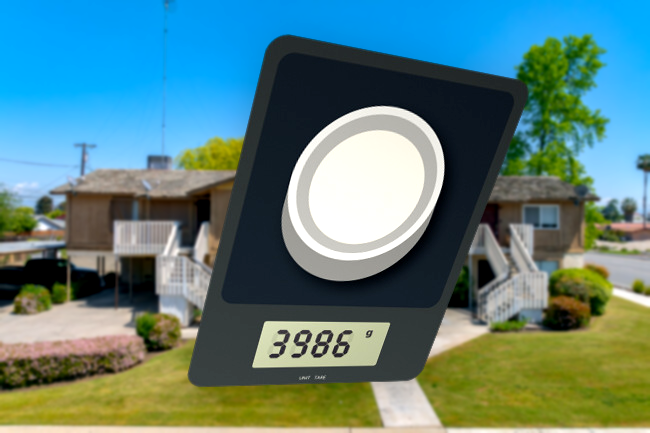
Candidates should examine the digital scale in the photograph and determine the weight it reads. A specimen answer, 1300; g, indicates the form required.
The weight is 3986; g
